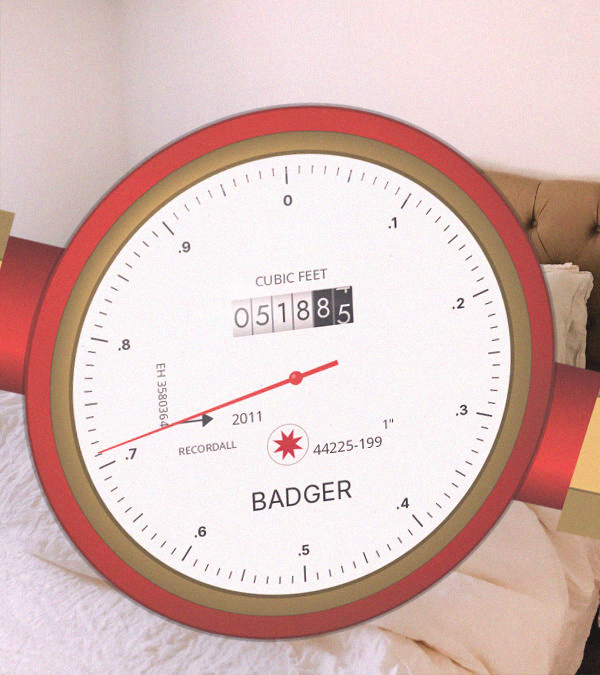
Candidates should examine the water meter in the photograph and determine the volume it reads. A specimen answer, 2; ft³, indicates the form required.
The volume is 51884.71; ft³
